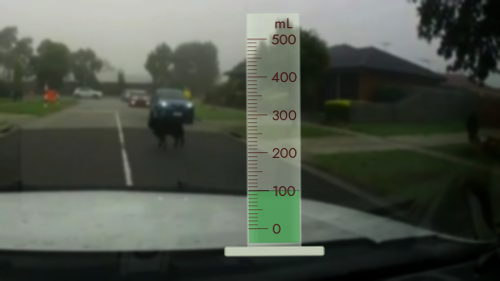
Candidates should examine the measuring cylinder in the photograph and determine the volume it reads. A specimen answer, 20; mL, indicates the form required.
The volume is 100; mL
